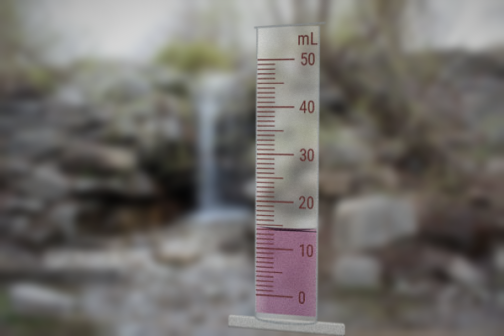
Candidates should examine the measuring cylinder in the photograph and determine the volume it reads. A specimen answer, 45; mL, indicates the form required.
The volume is 14; mL
